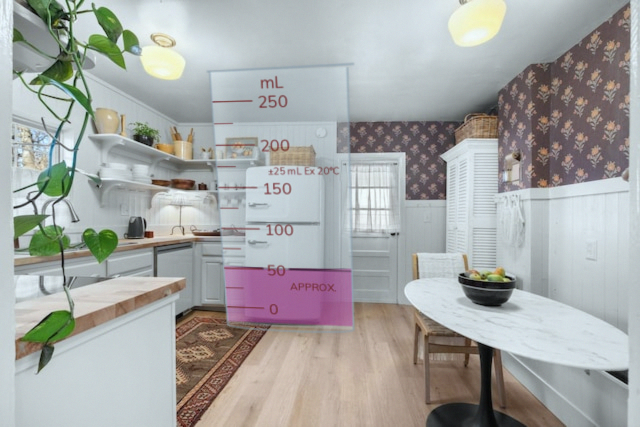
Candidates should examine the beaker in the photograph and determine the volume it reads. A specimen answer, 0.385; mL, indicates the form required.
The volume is 50; mL
